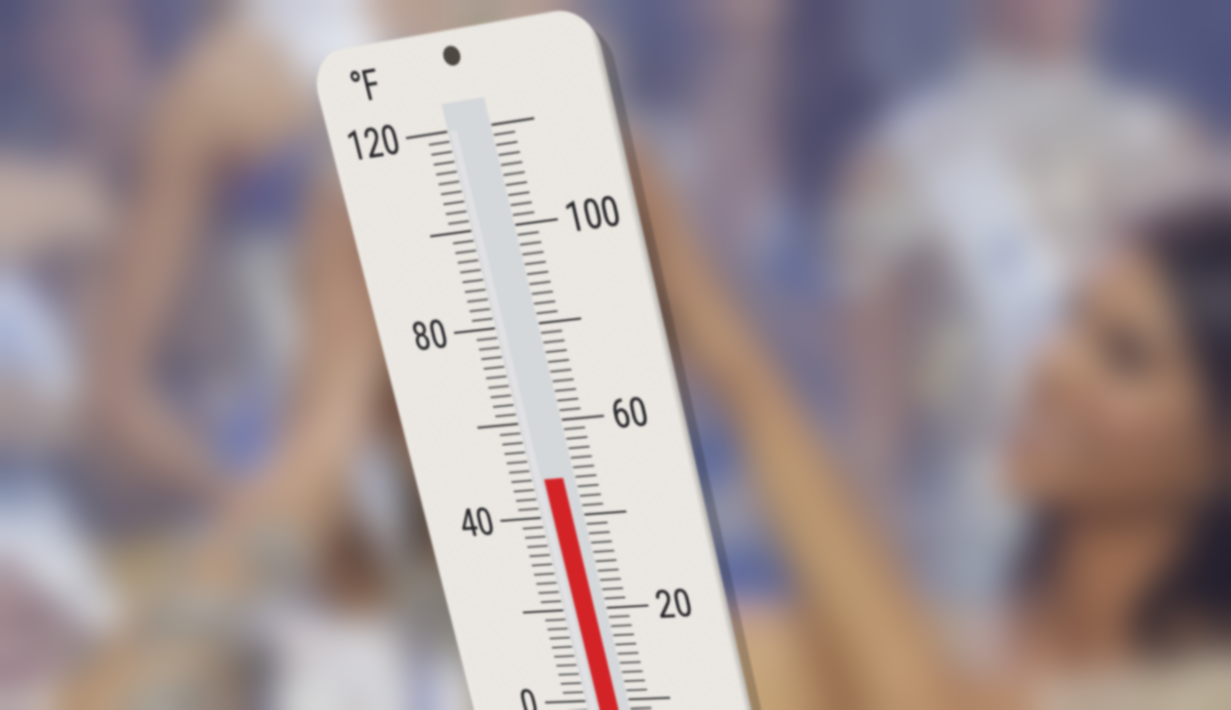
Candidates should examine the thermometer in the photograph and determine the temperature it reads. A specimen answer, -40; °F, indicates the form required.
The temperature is 48; °F
